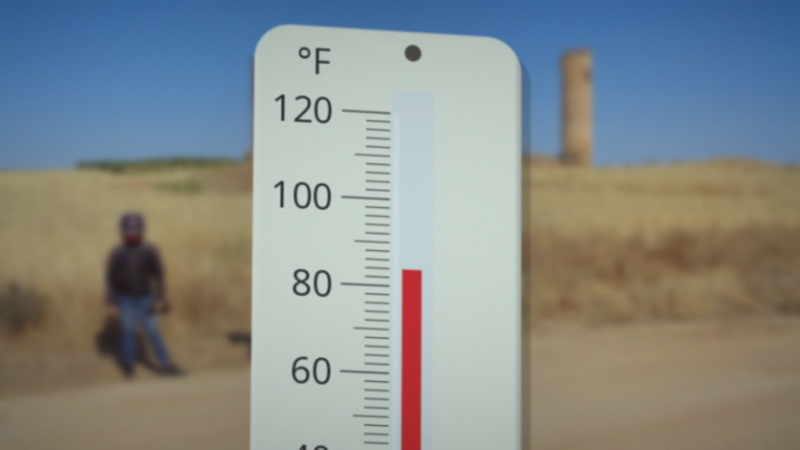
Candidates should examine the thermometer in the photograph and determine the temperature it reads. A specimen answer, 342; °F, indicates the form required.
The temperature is 84; °F
